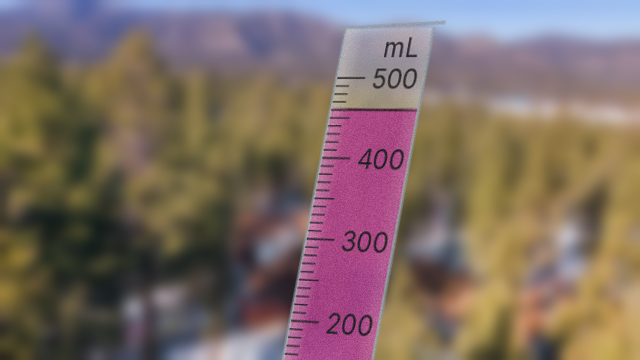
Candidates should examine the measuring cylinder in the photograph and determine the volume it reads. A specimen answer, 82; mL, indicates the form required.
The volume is 460; mL
